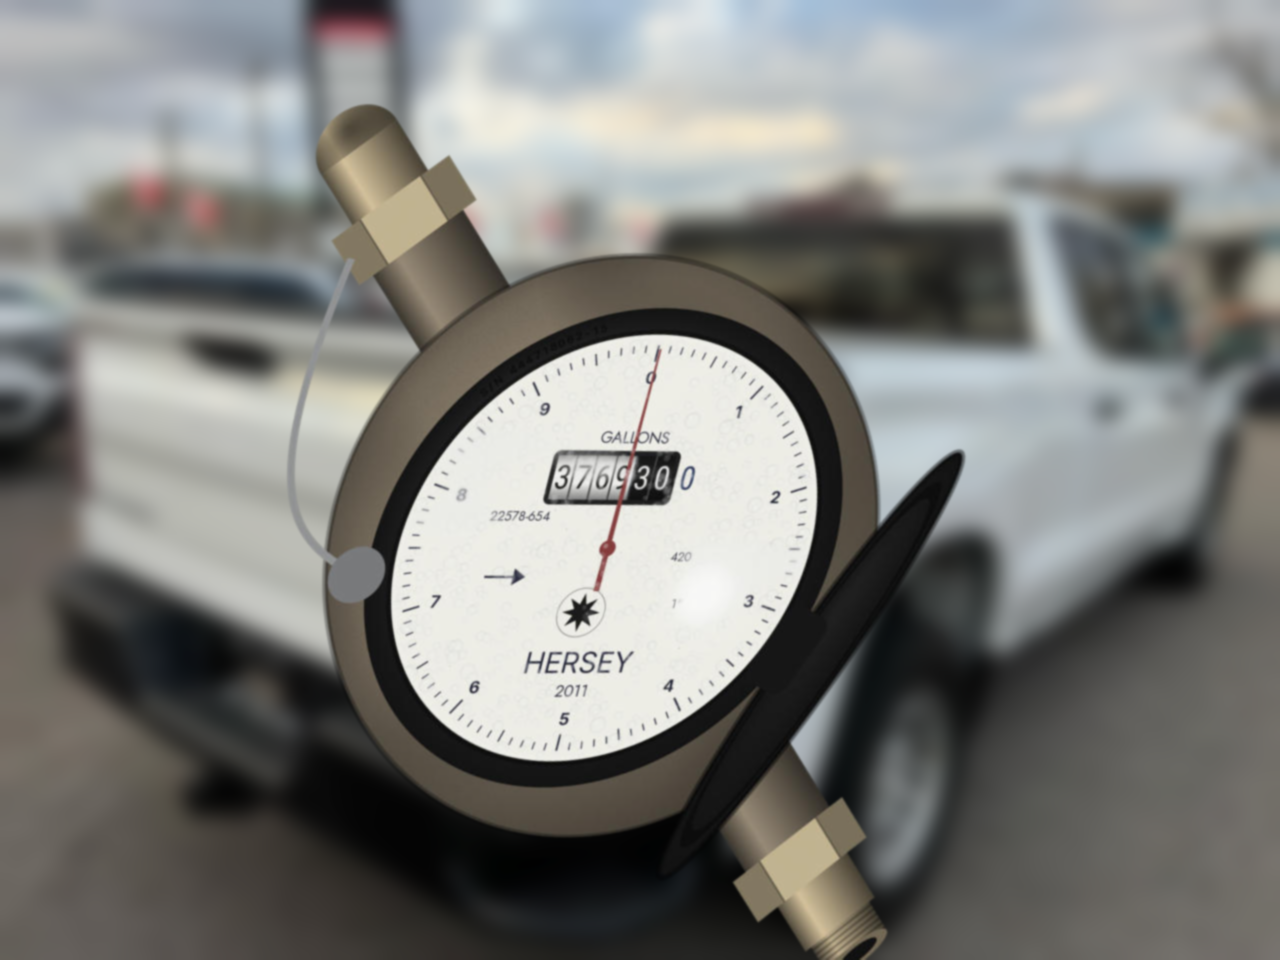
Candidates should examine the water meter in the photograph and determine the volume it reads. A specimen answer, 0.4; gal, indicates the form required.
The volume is 3769300.0; gal
